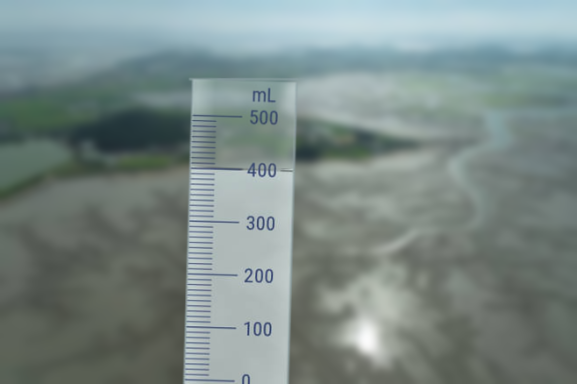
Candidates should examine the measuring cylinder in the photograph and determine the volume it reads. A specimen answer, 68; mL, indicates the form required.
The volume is 400; mL
